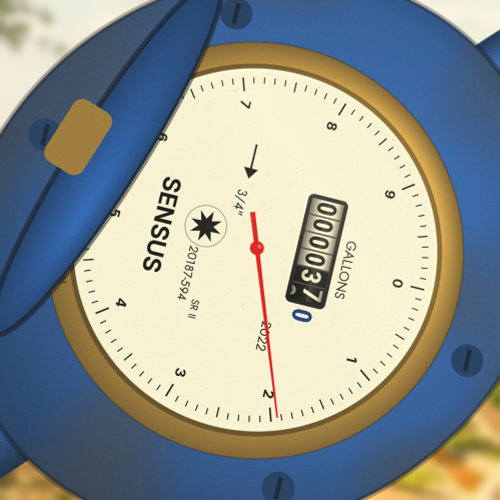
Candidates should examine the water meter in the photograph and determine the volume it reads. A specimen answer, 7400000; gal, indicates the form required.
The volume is 371.9; gal
